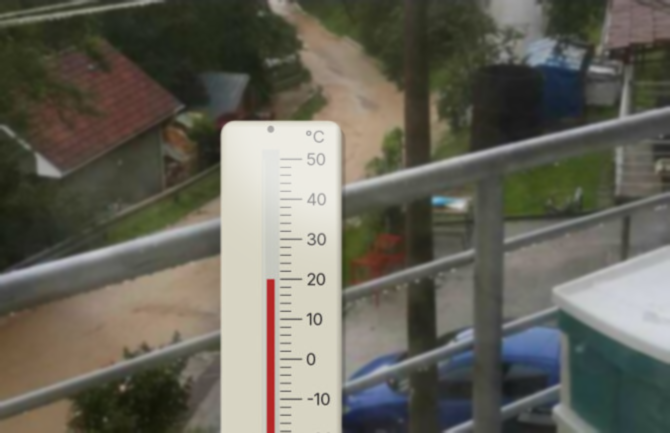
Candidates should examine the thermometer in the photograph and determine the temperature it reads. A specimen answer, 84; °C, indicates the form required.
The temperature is 20; °C
